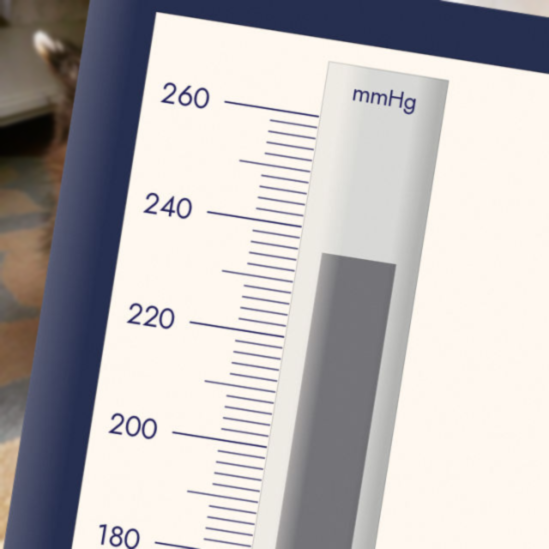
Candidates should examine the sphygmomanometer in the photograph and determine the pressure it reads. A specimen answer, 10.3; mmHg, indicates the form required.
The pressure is 236; mmHg
